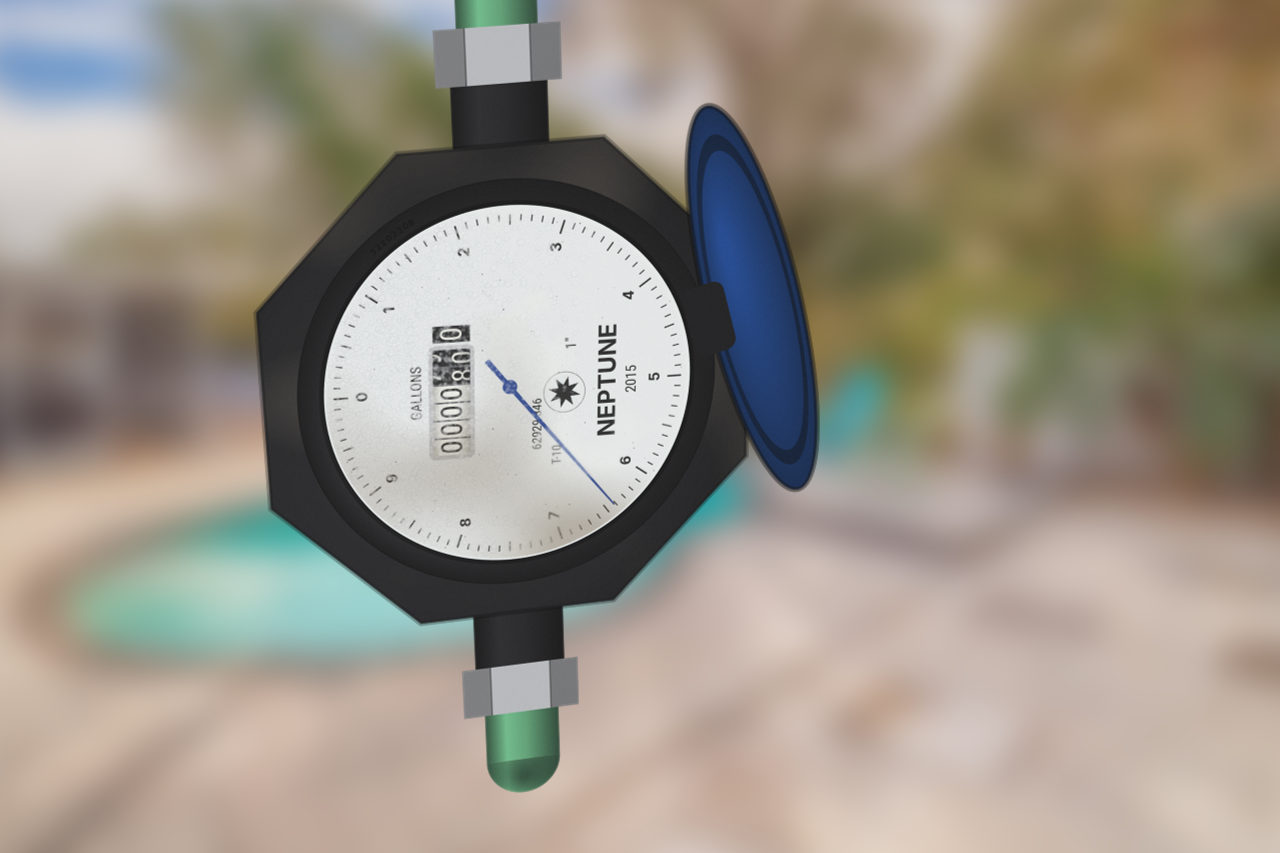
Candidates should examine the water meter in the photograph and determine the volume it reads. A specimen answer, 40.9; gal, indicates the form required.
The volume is 796.4; gal
